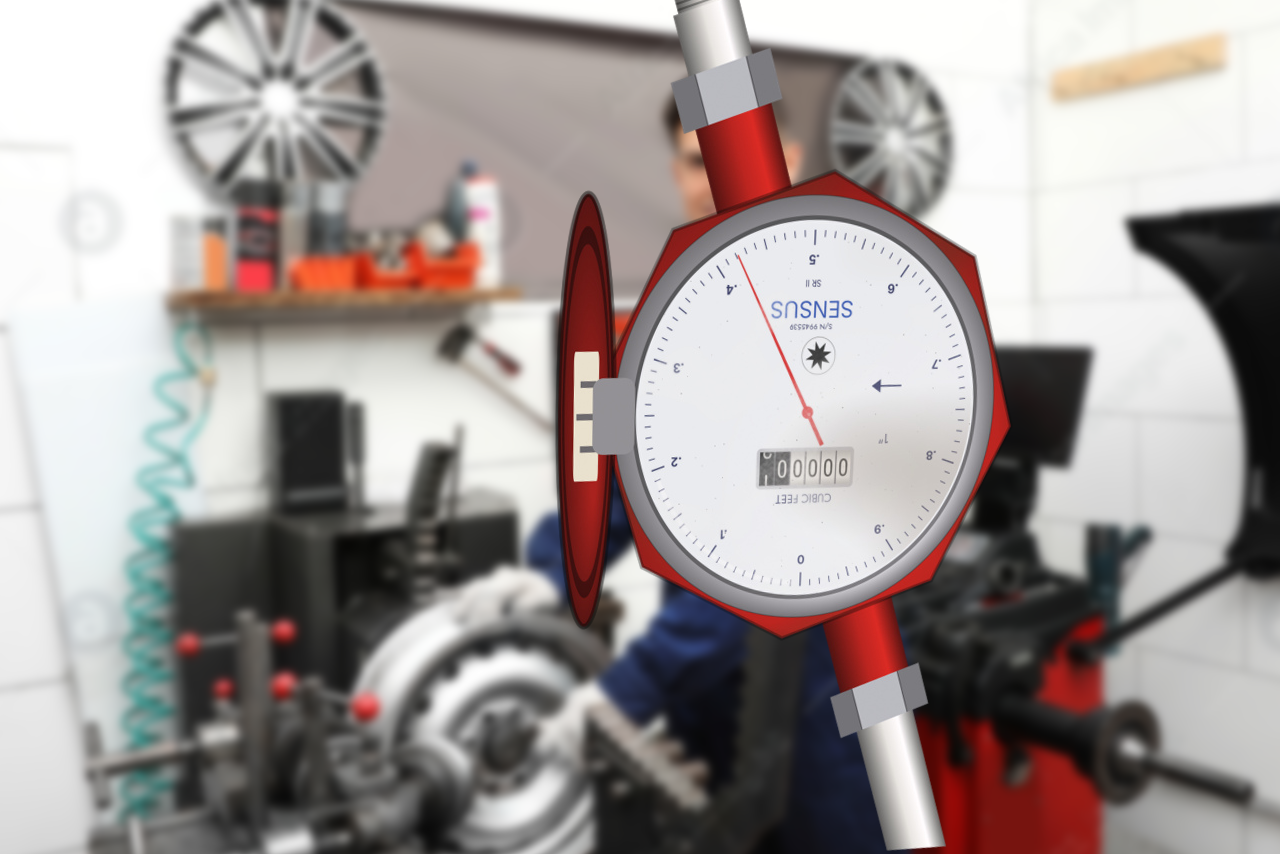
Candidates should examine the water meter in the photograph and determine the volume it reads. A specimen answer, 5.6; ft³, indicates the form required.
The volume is 1.42; ft³
